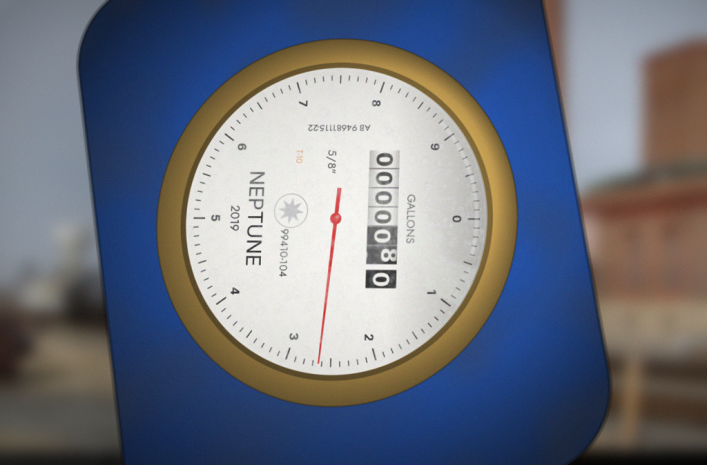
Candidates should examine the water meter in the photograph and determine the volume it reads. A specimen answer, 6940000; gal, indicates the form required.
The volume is 82.6; gal
